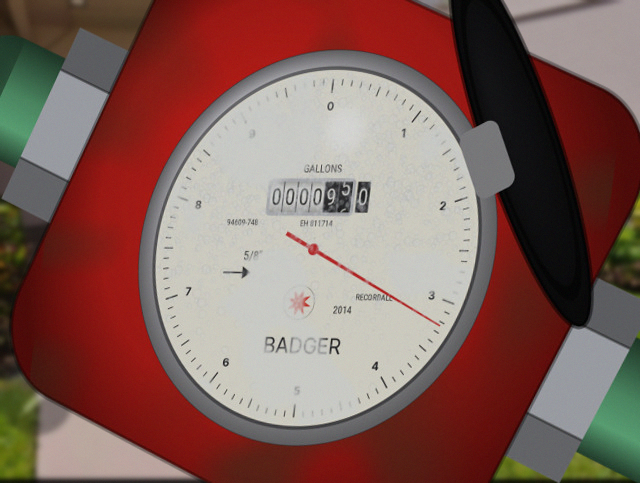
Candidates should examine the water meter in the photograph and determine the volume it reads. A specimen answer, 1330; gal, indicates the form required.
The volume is 953.2; gal
